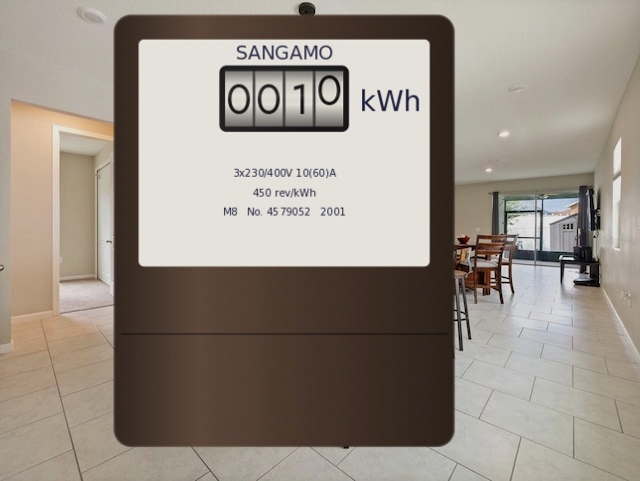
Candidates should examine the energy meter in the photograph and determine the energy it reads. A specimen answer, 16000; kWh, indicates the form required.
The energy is 10; kWh
